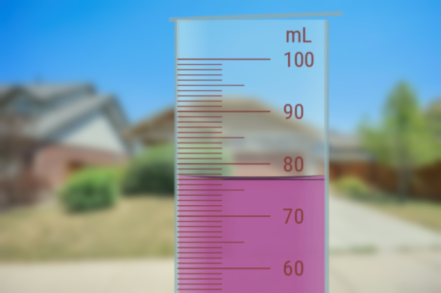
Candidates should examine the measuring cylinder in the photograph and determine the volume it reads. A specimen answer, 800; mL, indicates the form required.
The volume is 77; mL
